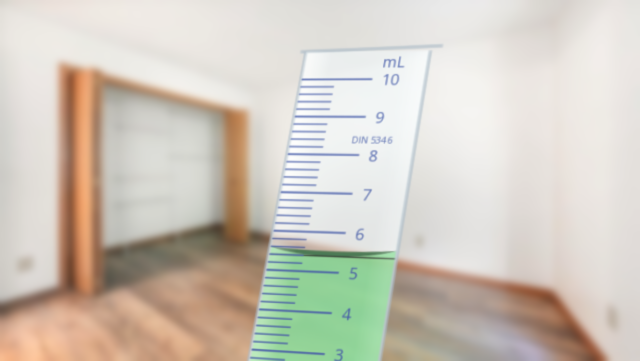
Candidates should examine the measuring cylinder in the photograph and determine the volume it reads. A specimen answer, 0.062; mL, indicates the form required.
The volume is 5.4; mL
